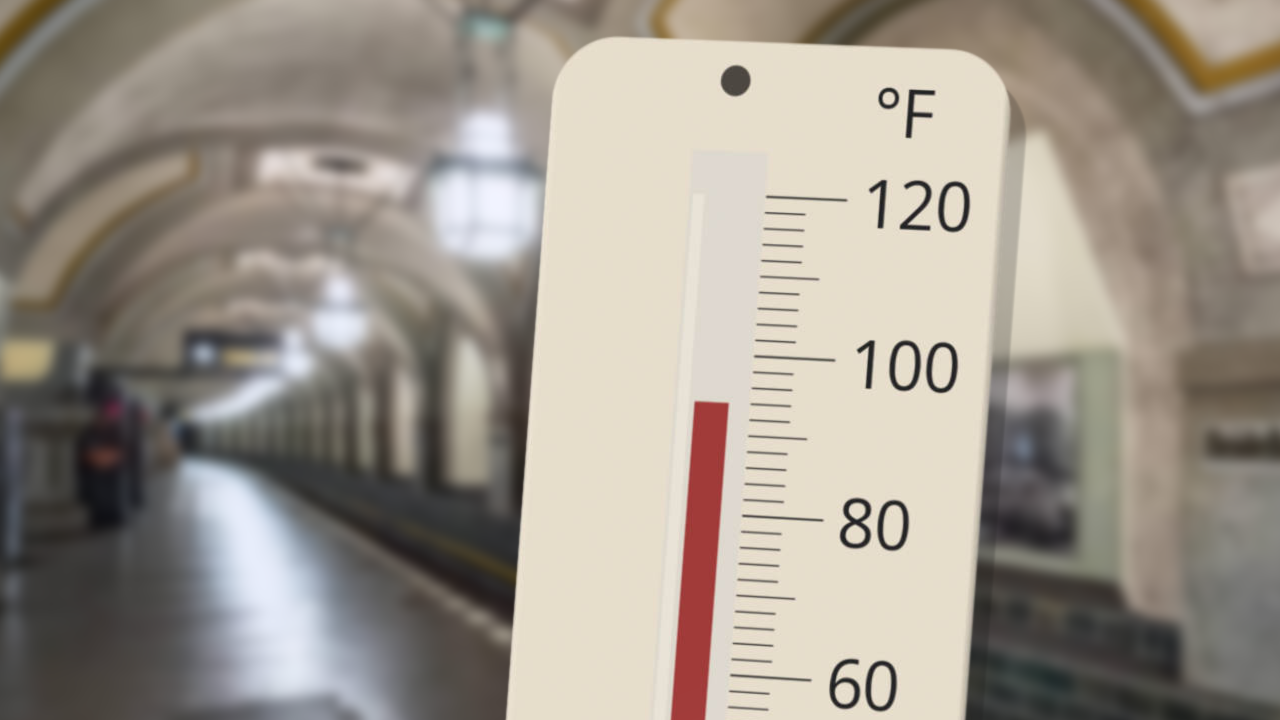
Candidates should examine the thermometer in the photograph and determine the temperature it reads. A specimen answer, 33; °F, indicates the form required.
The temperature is 94; °F
